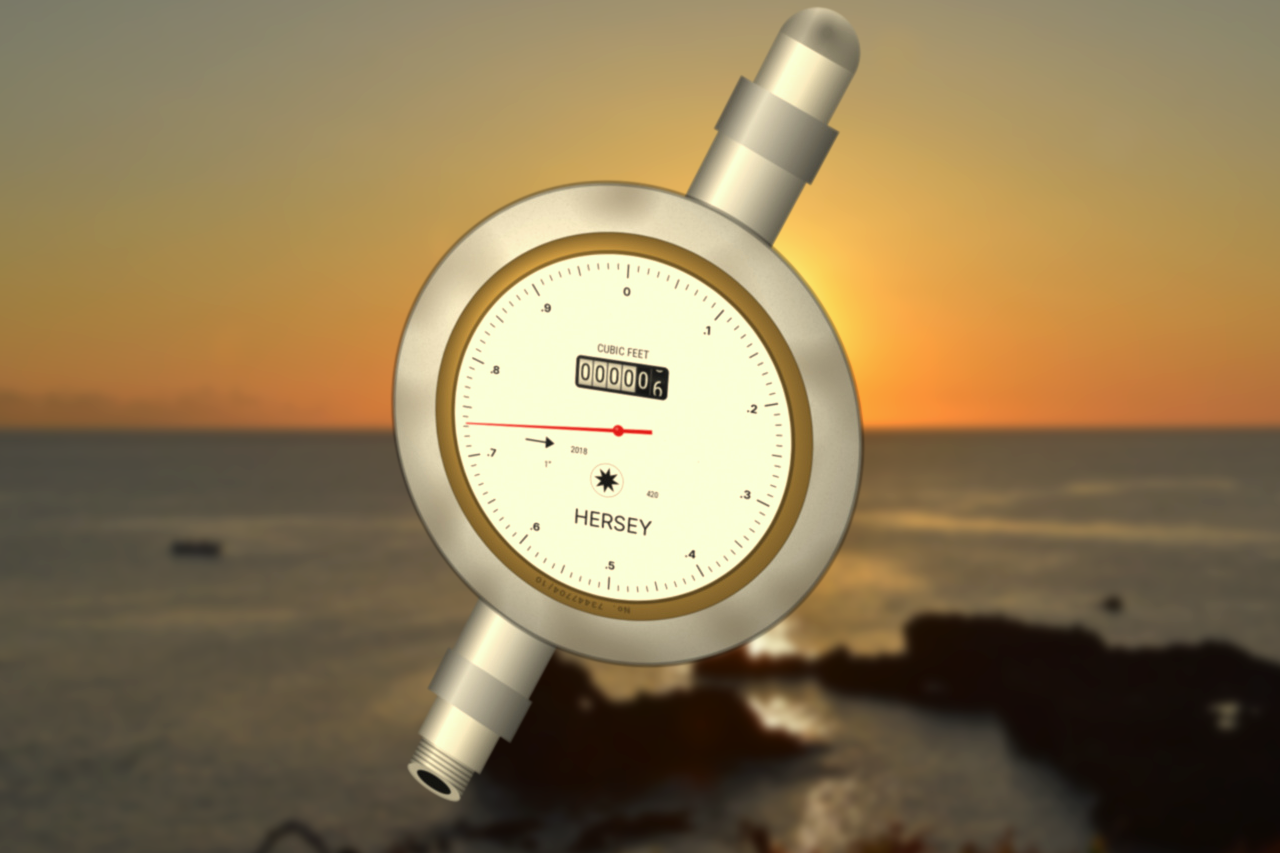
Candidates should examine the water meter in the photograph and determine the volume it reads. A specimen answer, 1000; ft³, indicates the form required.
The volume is 5.73; ft³
